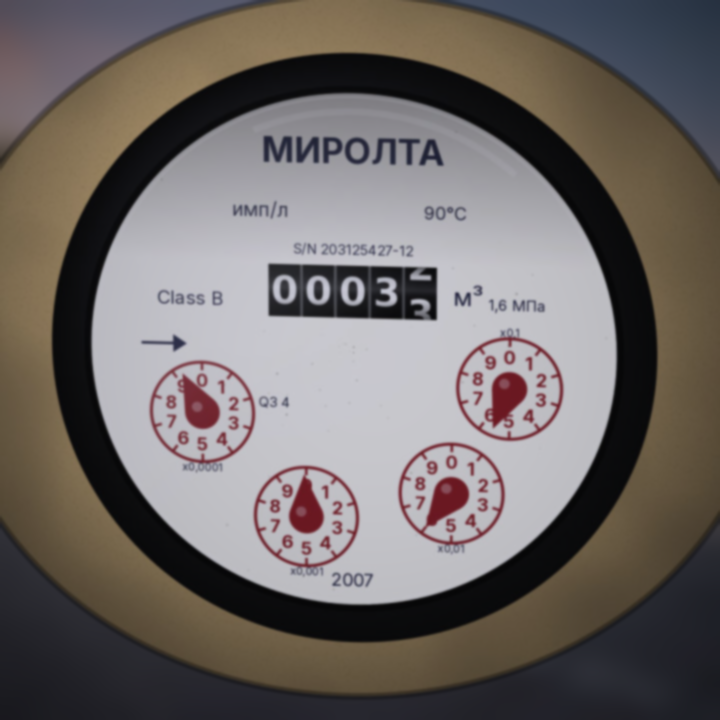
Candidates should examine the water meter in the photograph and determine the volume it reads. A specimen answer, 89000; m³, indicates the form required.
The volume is 32.5599; m³
